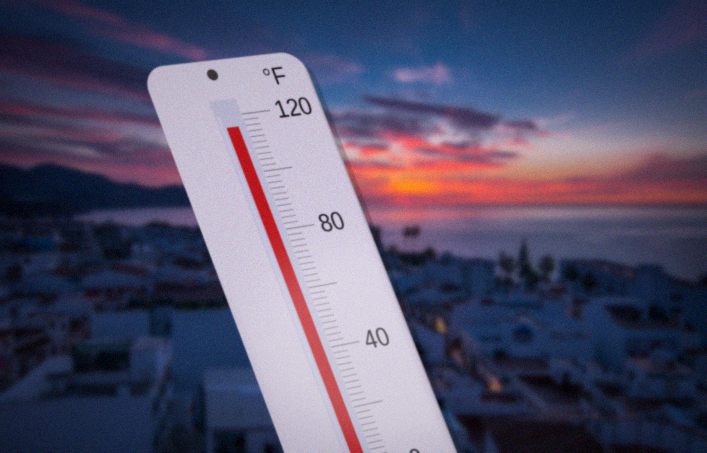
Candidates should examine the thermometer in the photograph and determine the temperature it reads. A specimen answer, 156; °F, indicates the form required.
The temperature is 116; °F
